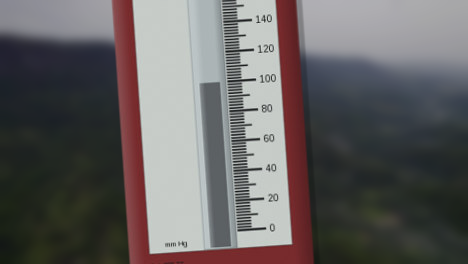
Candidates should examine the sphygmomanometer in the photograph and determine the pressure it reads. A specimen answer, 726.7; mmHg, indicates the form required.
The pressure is 100; mmHg
